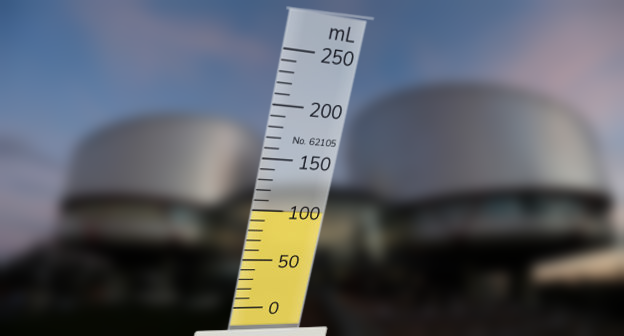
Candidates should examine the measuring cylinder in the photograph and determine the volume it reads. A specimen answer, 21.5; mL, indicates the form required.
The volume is 100; mL
